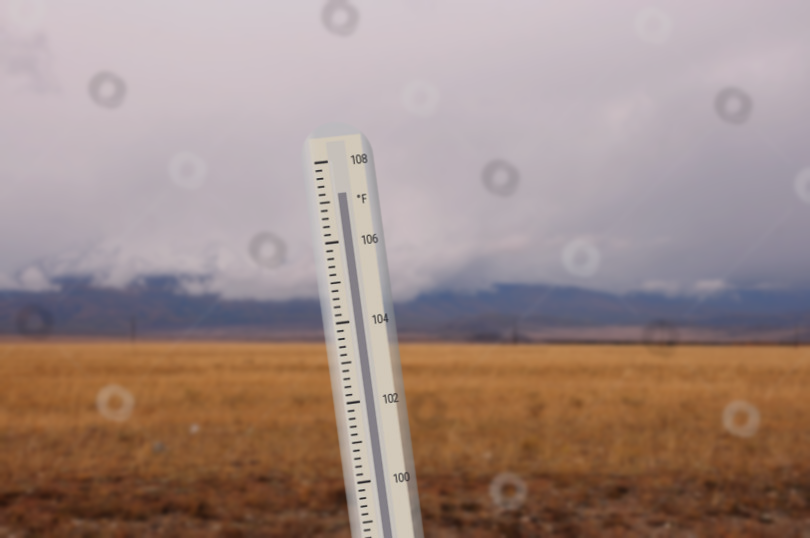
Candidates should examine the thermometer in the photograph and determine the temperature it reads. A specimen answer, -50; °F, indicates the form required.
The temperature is 107.2; °F
